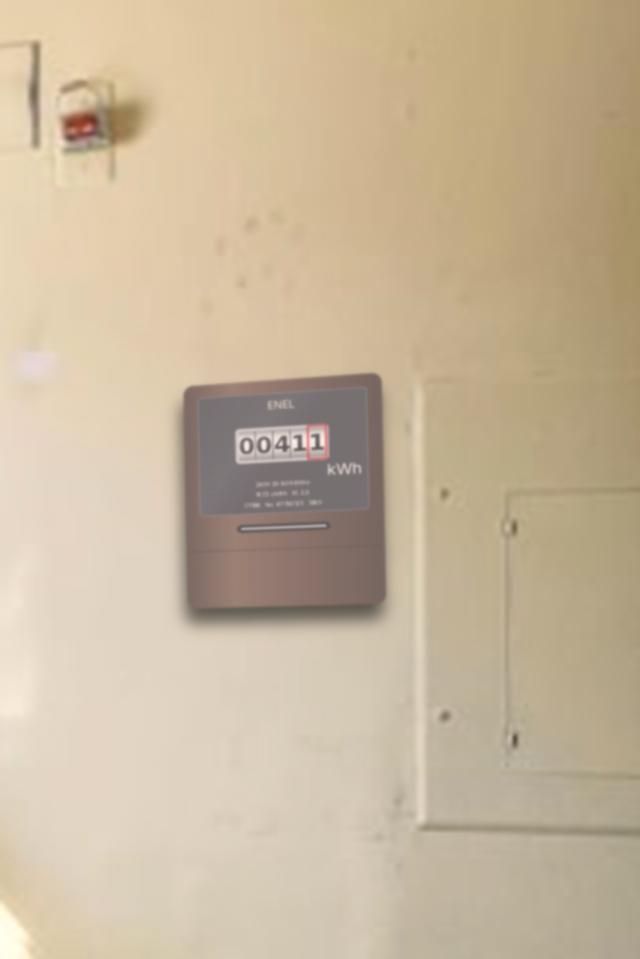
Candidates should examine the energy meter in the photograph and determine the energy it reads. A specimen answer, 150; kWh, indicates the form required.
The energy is 41.1; kWh
